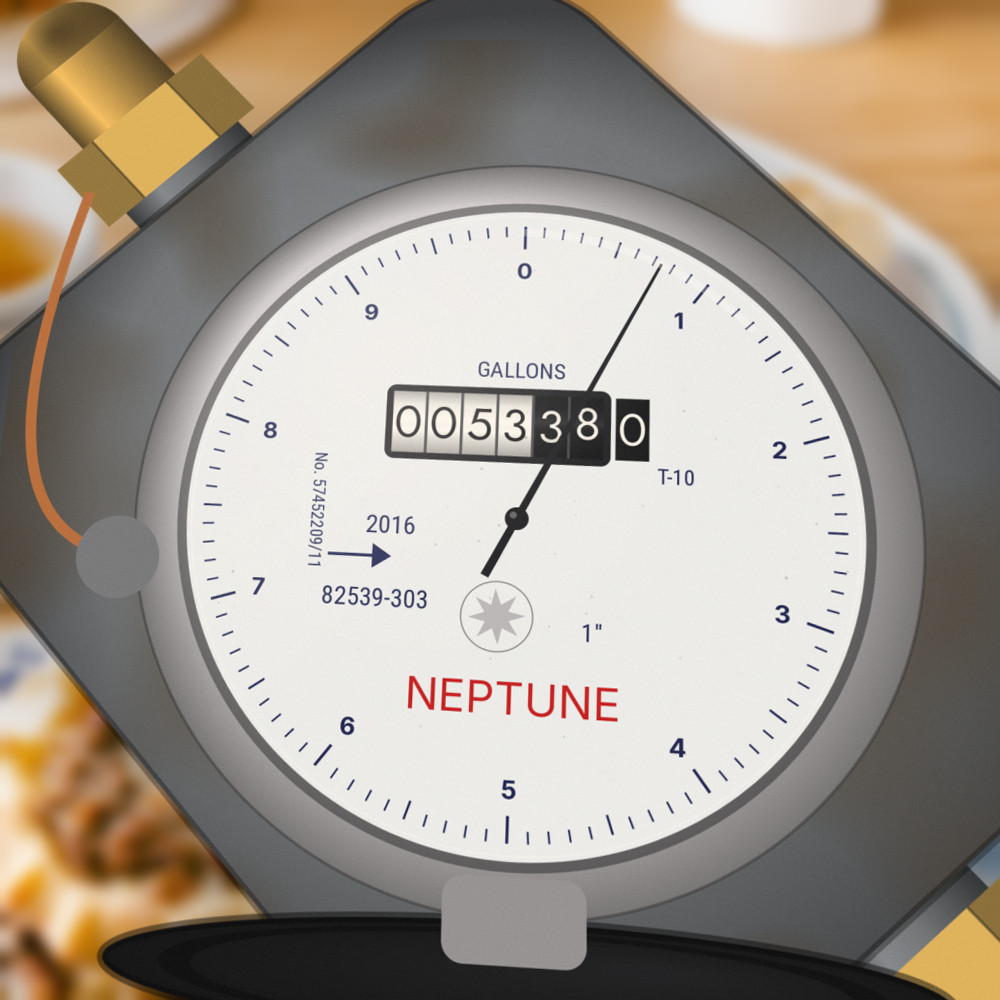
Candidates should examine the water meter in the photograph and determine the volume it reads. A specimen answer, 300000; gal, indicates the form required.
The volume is 53380.7; gal
